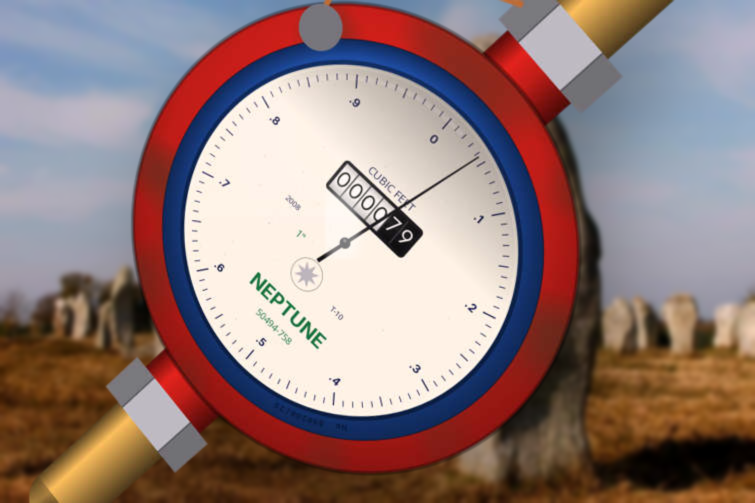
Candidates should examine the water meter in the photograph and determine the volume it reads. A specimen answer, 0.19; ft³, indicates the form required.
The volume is 79.04; ft³
